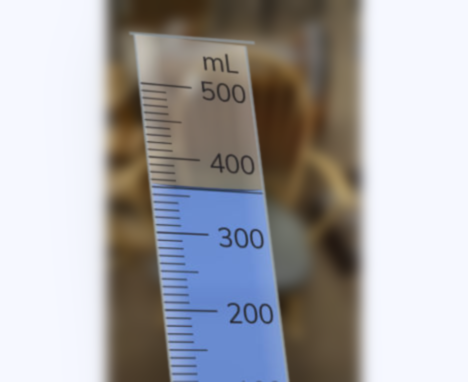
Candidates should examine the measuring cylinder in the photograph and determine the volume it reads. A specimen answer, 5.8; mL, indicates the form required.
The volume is 360; mL
